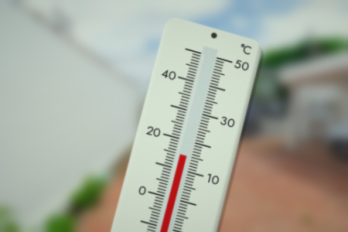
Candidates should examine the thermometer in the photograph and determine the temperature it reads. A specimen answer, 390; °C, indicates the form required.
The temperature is 15; °C
